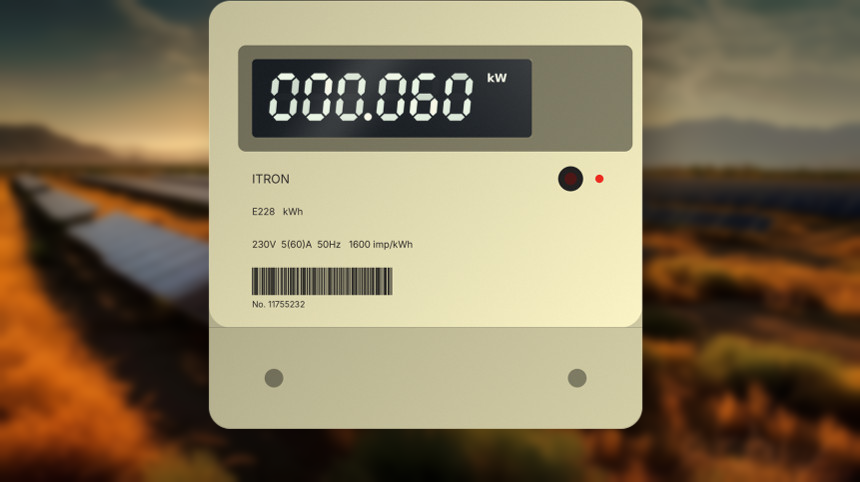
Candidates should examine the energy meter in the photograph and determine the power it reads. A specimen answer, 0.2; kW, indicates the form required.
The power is 0.060; kW
